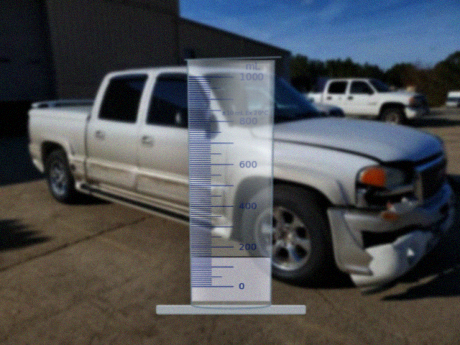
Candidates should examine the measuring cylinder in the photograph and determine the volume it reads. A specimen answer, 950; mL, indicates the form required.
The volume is 150; mL
